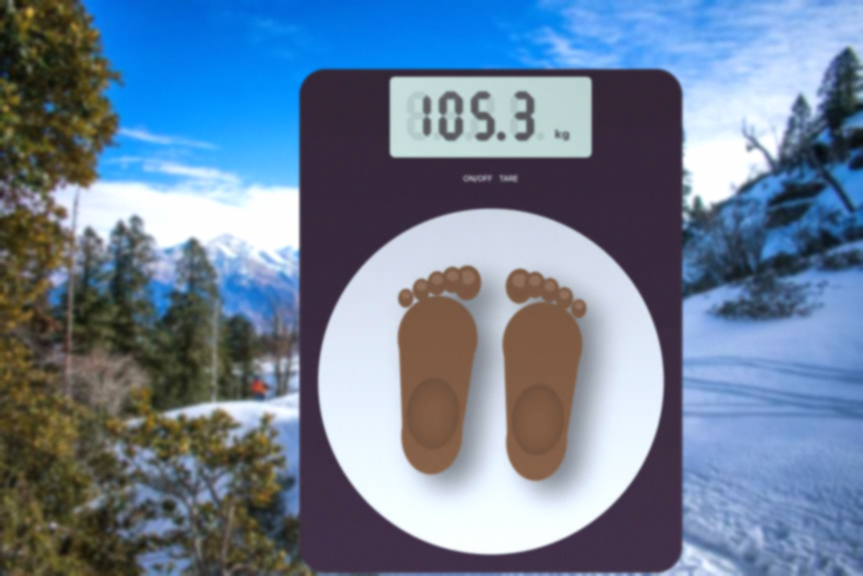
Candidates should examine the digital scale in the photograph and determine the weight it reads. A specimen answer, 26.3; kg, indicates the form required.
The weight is 105.3; kg
